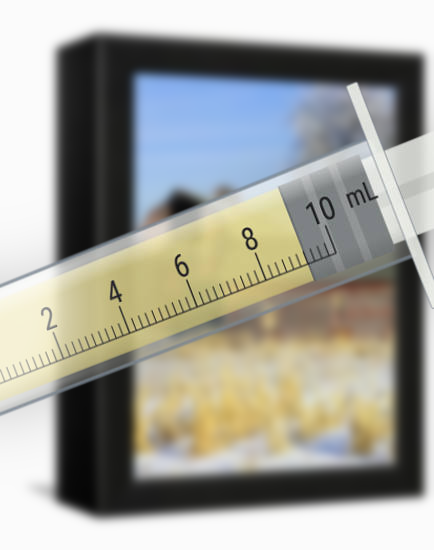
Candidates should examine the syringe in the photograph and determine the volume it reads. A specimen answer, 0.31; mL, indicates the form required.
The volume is 9.2; mL
